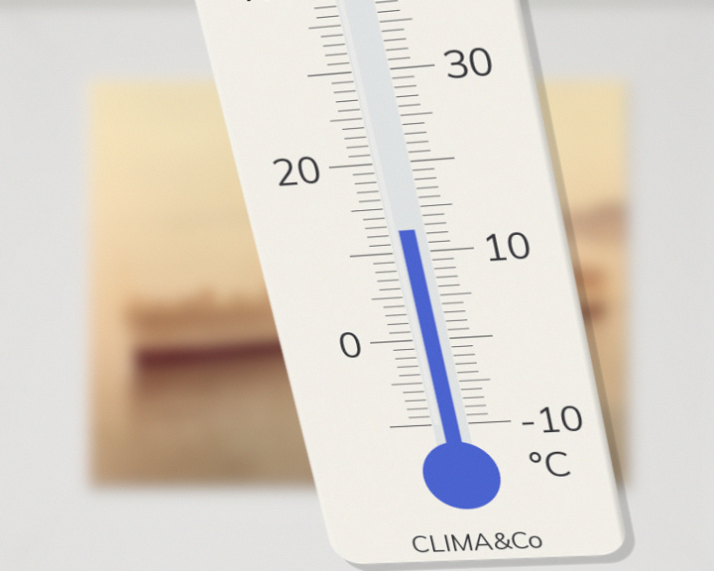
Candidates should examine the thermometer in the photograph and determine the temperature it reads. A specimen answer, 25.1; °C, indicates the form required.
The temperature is 12.5; °C
